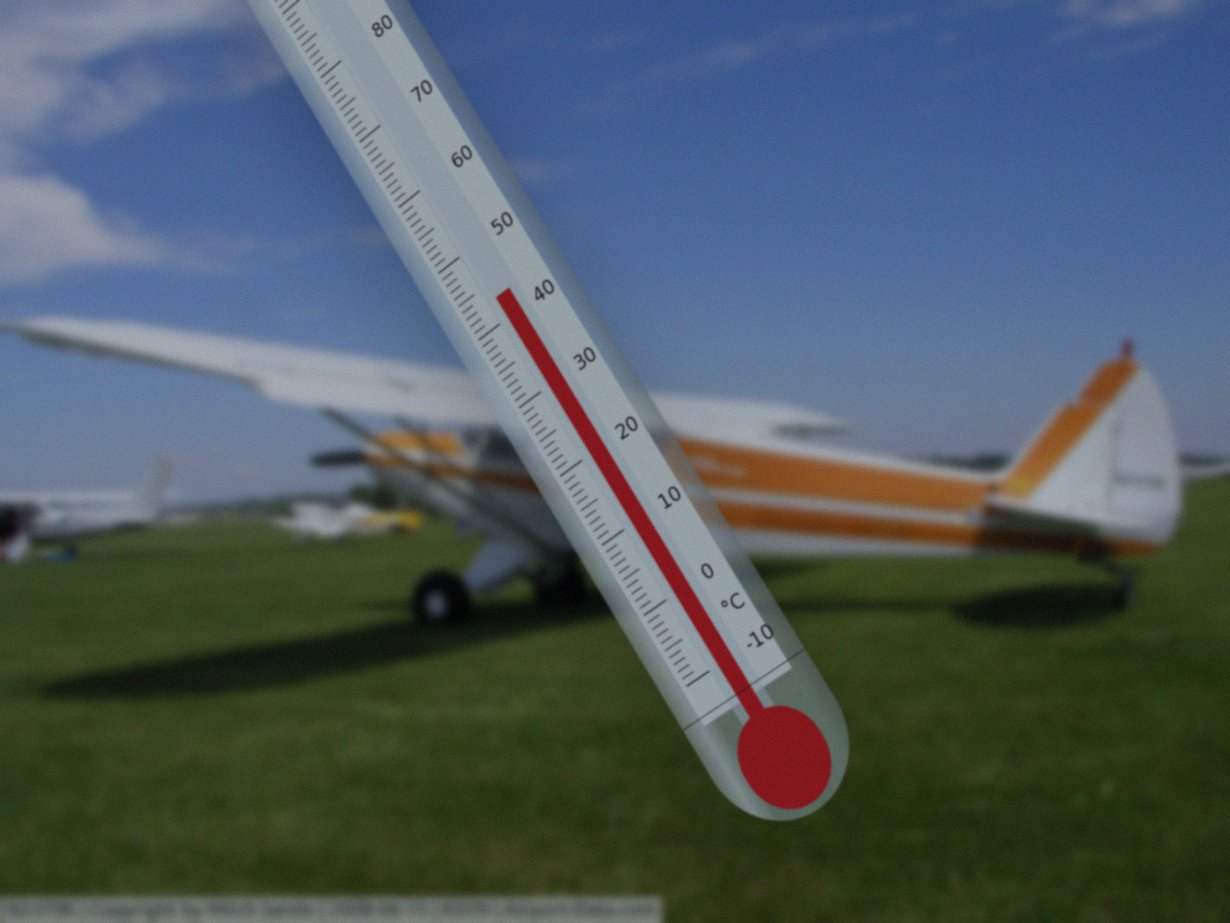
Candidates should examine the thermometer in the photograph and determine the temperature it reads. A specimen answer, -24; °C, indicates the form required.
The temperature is 43; °C
